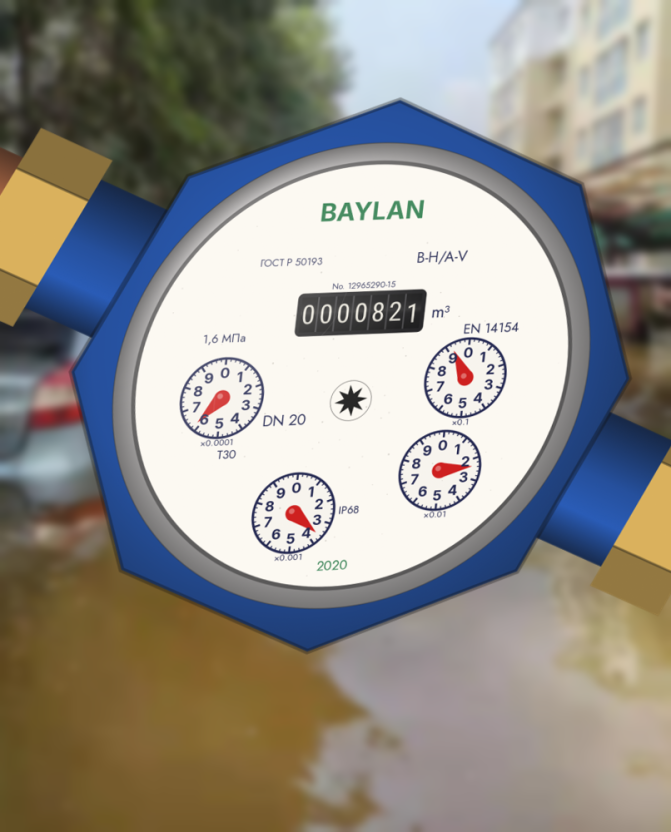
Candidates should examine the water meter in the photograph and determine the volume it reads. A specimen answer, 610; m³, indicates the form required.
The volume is 820.9236; m³
